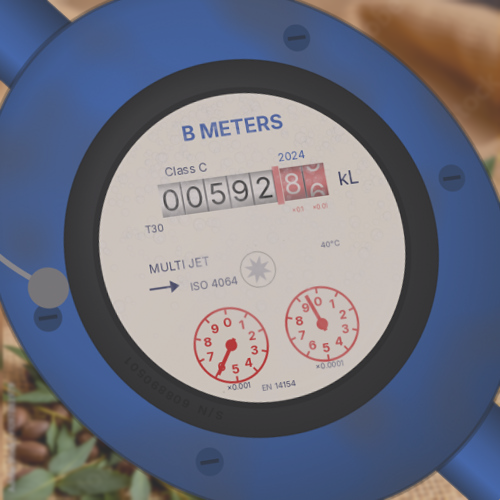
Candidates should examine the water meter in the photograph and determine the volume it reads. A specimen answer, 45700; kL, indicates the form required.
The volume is 592.8559; kL
